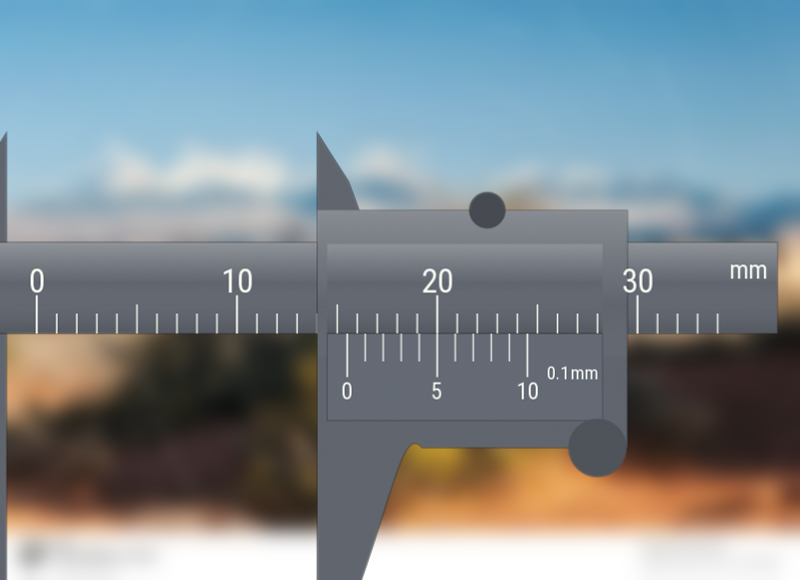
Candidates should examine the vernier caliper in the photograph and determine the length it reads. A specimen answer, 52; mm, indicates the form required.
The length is 15.5; mm
